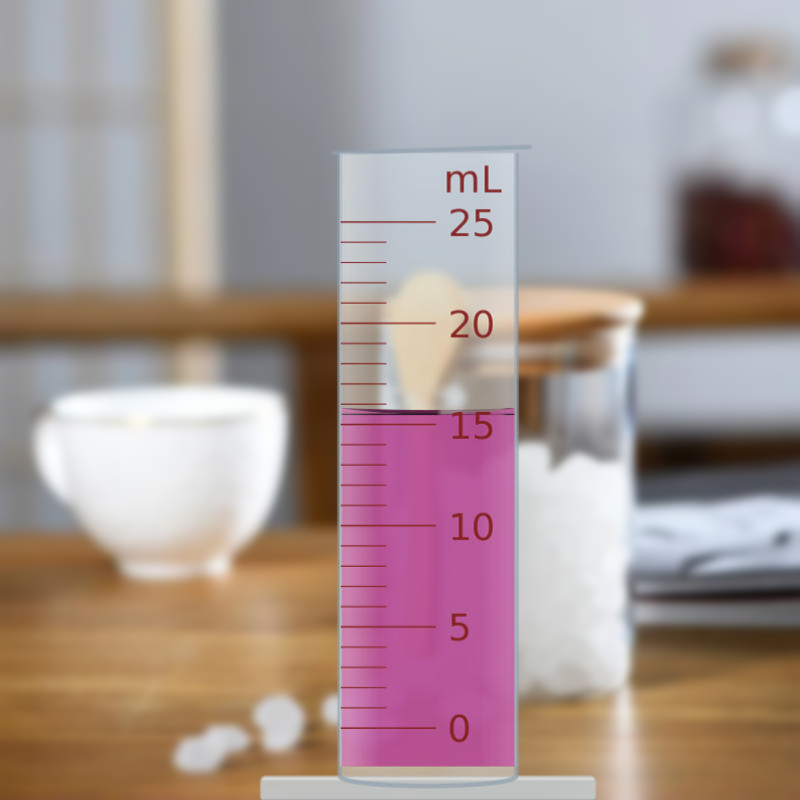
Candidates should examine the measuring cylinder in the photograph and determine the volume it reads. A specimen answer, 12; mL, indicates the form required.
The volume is 15.5; mL
